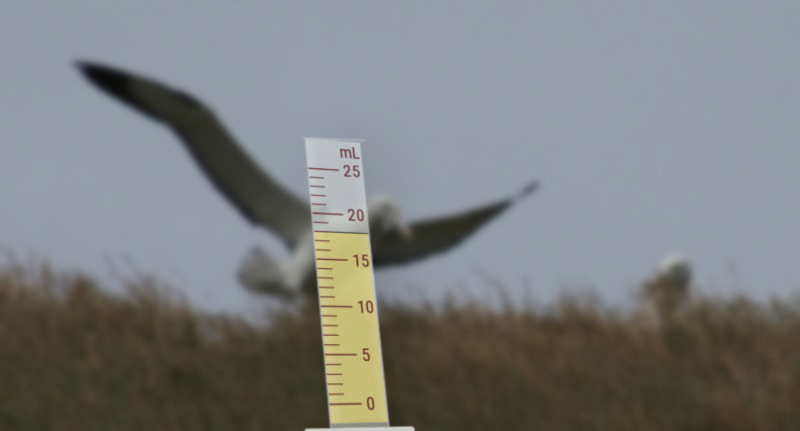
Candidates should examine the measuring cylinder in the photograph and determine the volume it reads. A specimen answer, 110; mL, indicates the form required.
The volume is 18; mL
